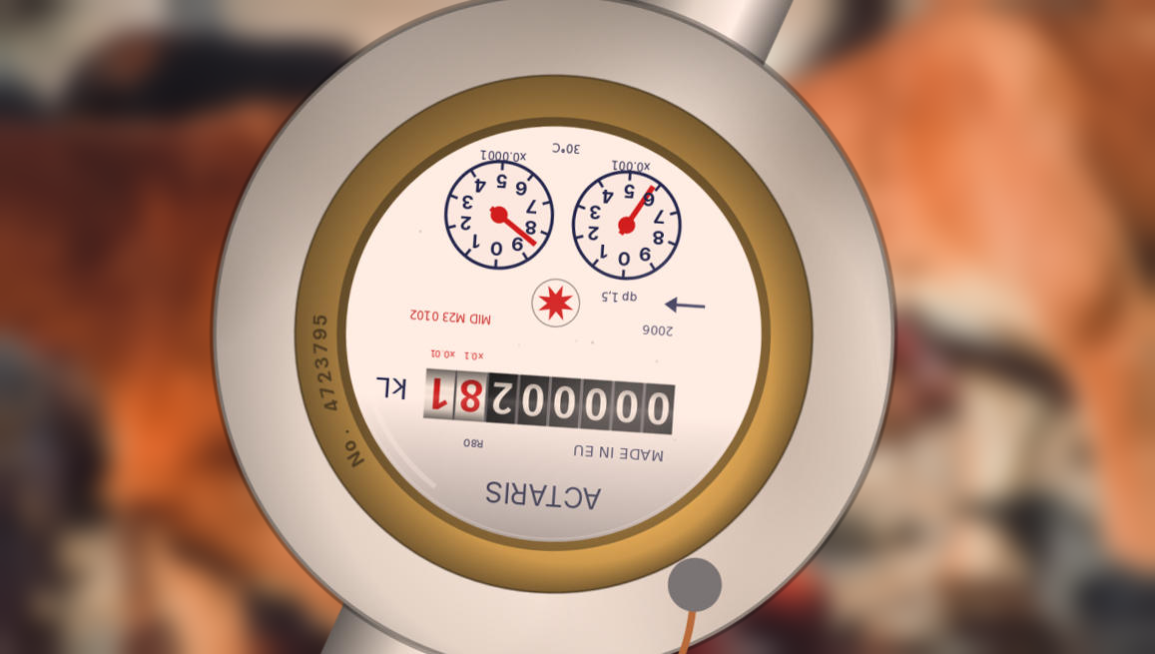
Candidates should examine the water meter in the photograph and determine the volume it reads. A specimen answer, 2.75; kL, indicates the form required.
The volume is 2.8158; kL
